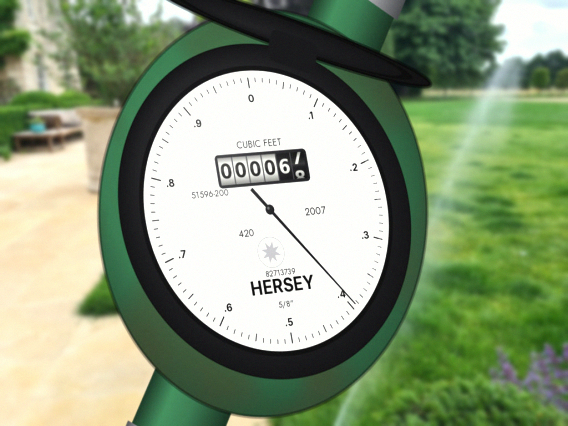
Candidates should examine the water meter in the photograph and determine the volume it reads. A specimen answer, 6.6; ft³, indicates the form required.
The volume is 67.39; ft³
